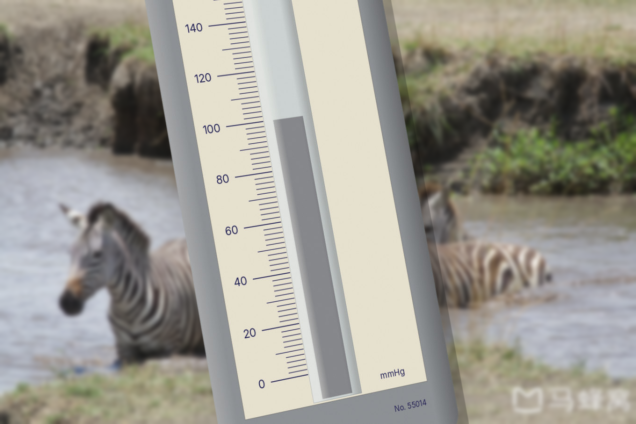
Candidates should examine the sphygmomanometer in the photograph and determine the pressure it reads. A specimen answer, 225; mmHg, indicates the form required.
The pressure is 100; mmHg
